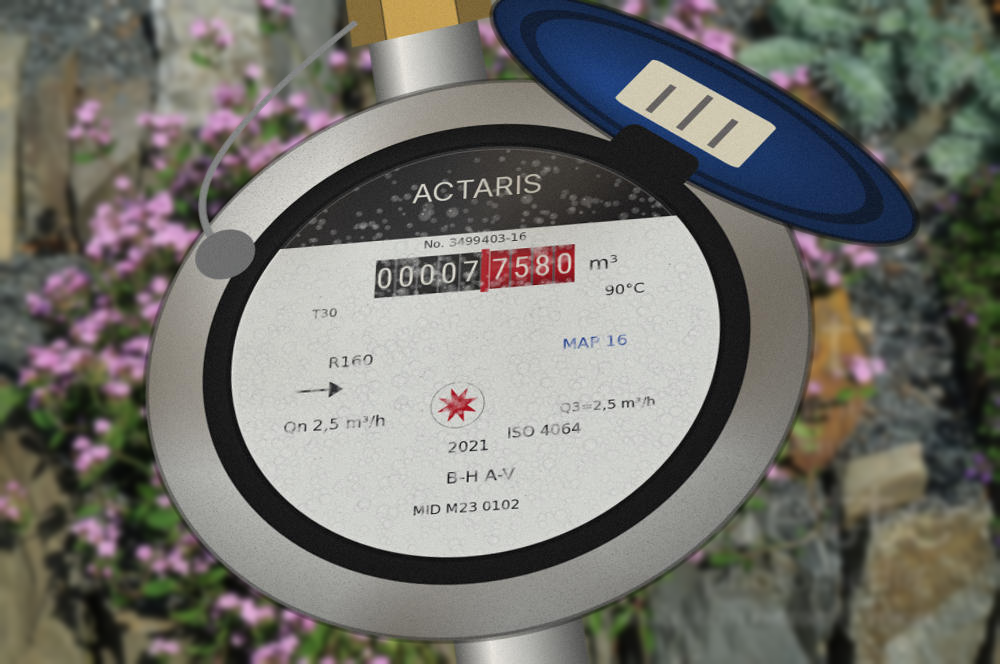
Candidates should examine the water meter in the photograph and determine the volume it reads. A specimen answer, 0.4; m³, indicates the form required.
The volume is 7.7580; m³
